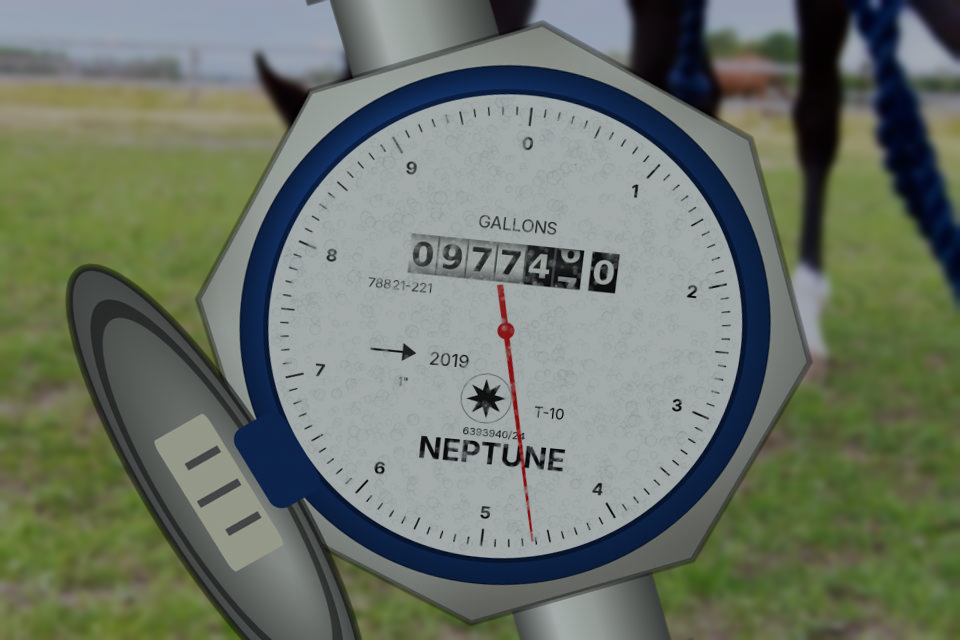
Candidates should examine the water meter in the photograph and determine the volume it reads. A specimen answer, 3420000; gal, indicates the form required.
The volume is 977464.6; gal
